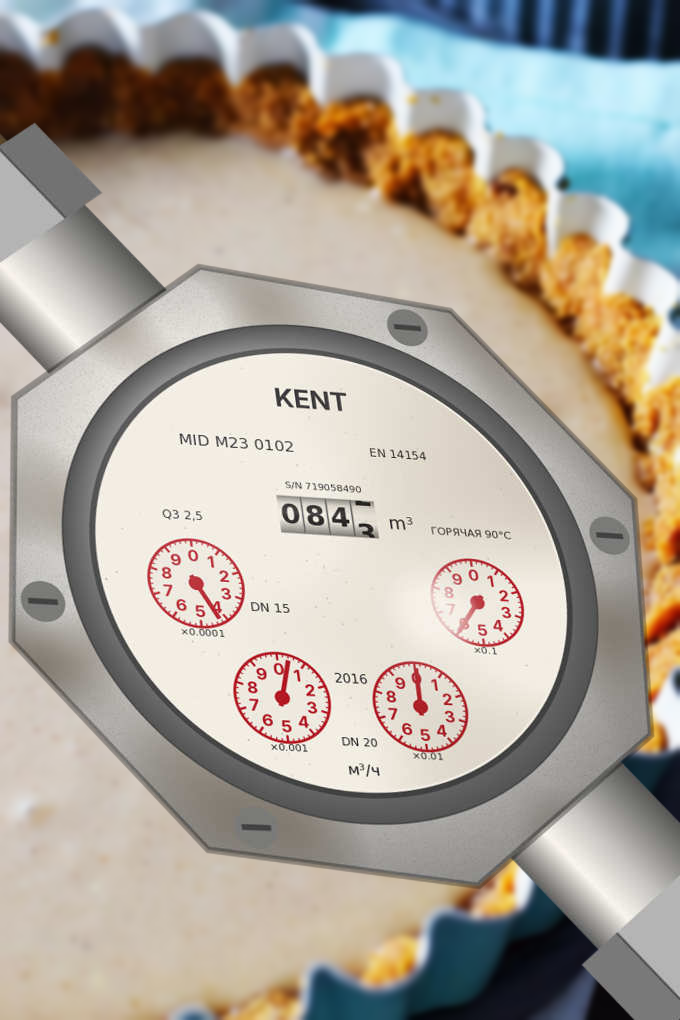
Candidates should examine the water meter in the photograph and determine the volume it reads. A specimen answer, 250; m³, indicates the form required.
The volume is 842.6004; m³
